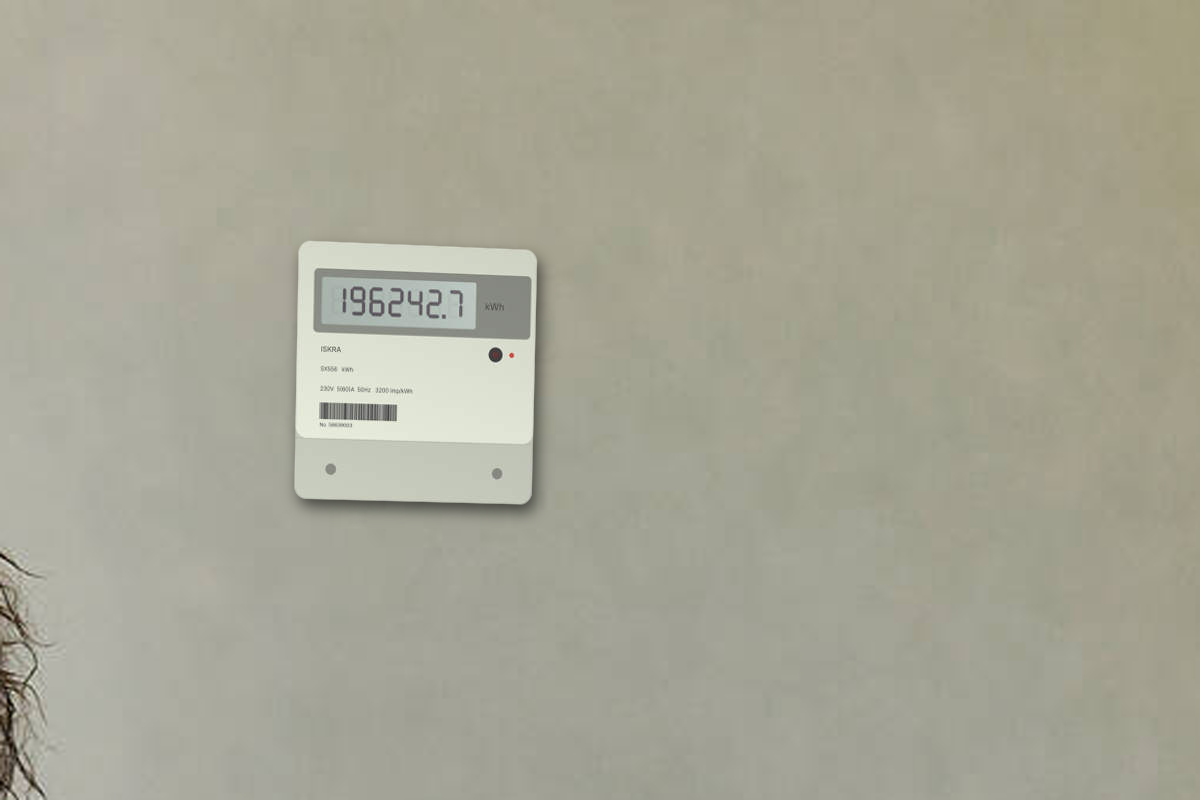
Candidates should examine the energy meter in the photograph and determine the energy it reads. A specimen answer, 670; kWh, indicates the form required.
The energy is 196242.7; kWh
